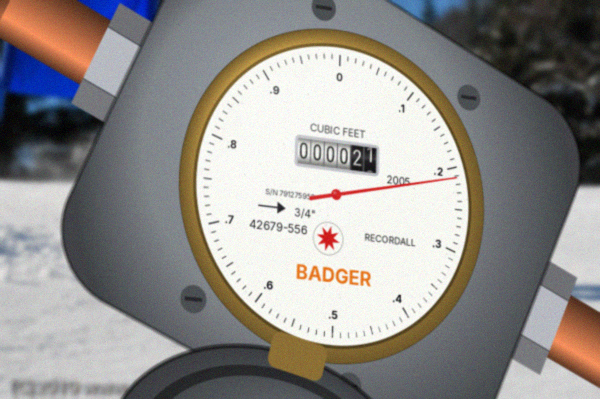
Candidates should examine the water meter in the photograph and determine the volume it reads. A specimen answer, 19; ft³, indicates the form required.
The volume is 21.21; ft³
